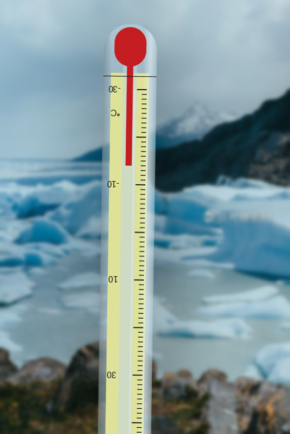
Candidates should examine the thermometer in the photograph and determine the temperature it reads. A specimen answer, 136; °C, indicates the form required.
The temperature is -14; °C
